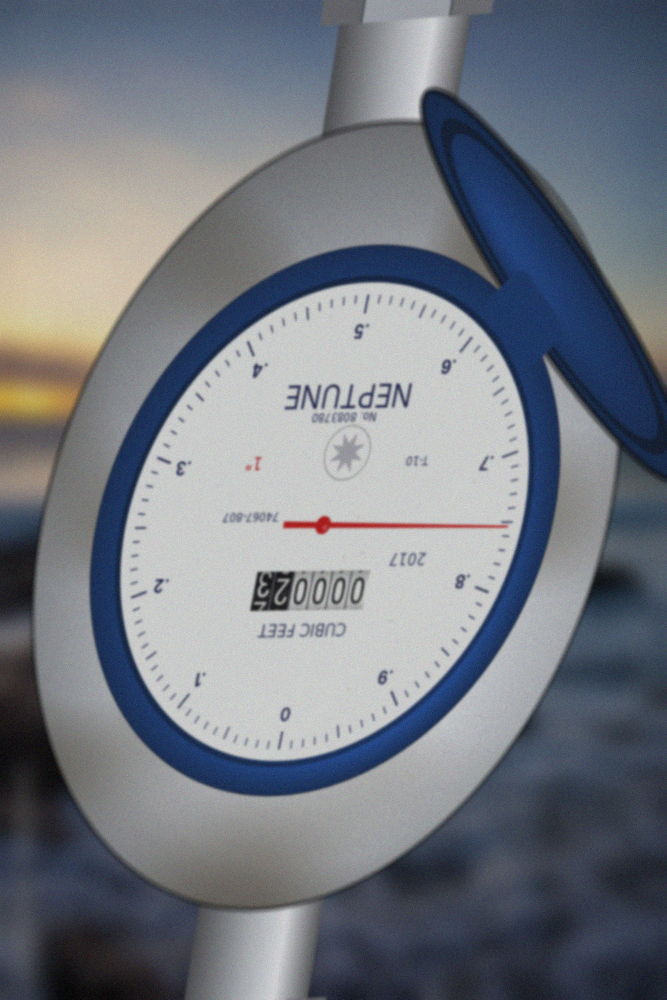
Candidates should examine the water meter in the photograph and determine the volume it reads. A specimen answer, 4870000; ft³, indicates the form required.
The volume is 22.75; ft³
